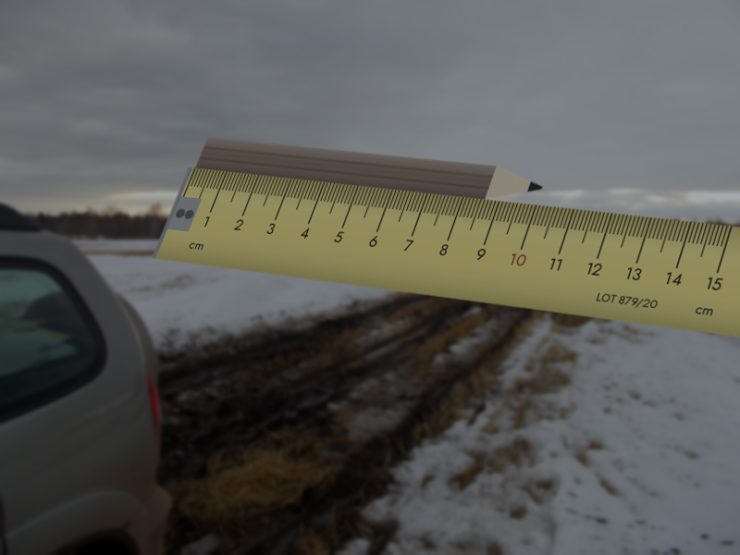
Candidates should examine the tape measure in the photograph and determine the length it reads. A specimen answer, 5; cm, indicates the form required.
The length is 10; cm
